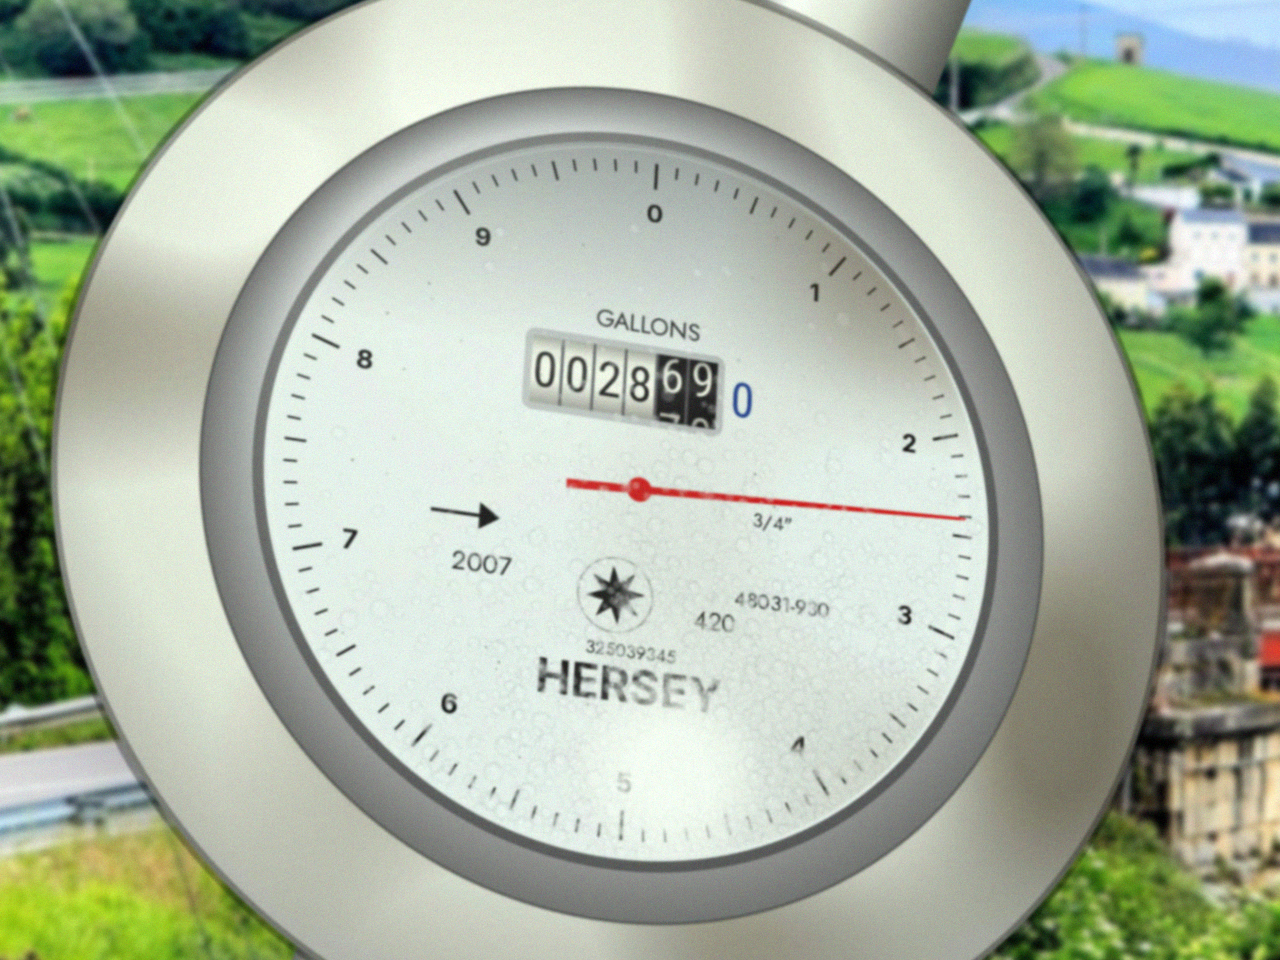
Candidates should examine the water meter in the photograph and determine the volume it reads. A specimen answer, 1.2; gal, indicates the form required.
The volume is 28692.4; gal
